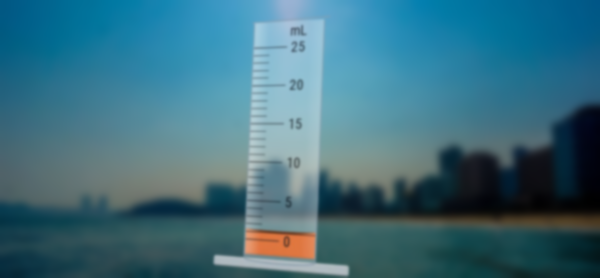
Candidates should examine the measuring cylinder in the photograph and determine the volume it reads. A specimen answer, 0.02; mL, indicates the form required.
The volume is 1; mL
